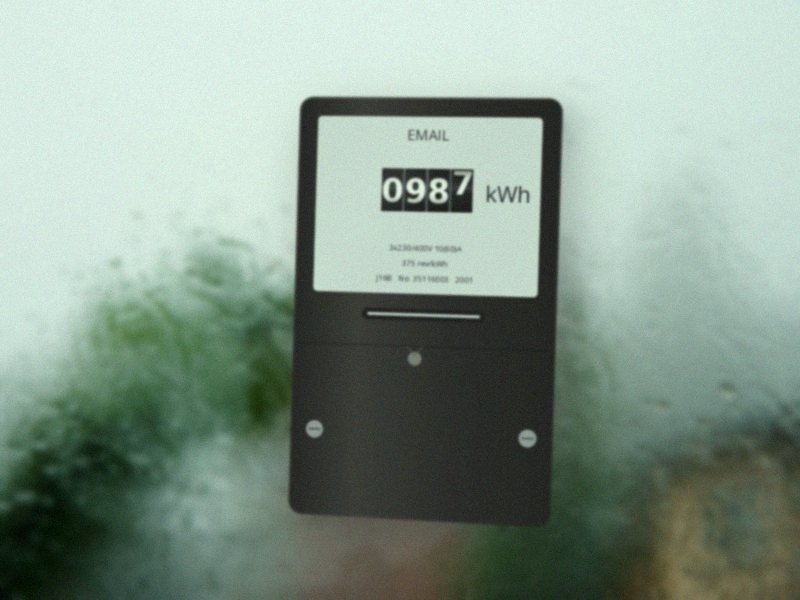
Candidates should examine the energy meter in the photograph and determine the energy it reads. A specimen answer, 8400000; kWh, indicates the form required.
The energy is 987; kWh
